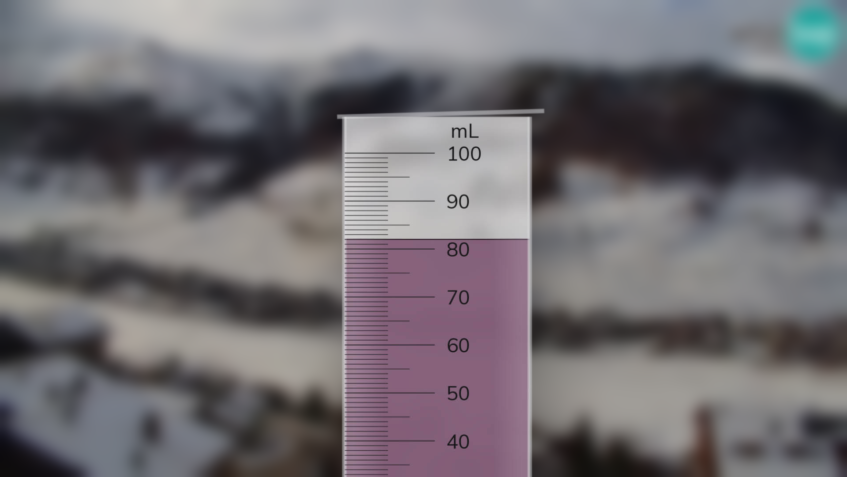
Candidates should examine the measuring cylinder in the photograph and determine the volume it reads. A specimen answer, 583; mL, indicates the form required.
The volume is 82; mL
